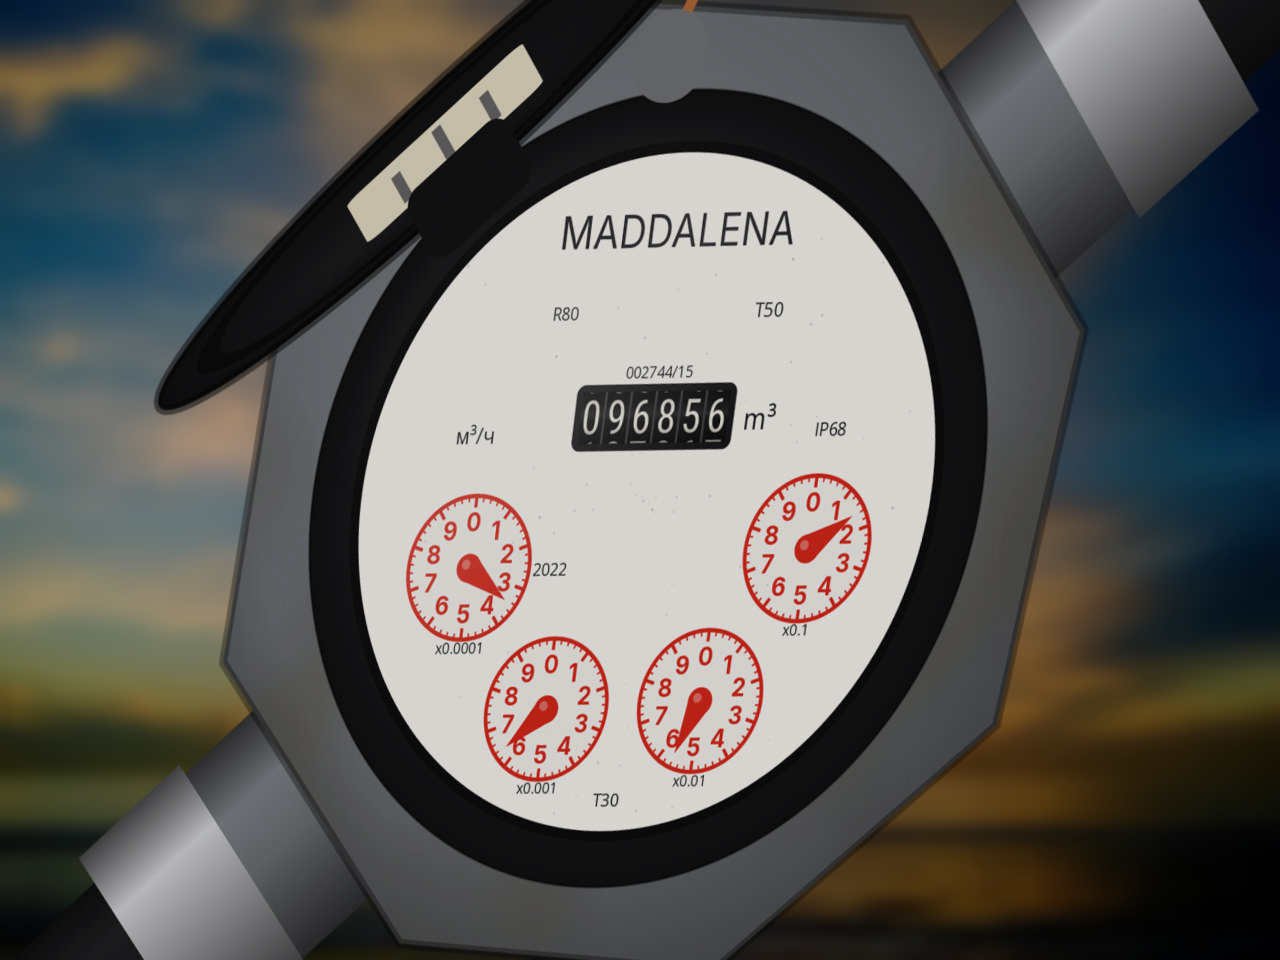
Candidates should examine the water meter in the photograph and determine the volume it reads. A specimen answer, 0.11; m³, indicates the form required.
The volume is 96856.1563; m³
